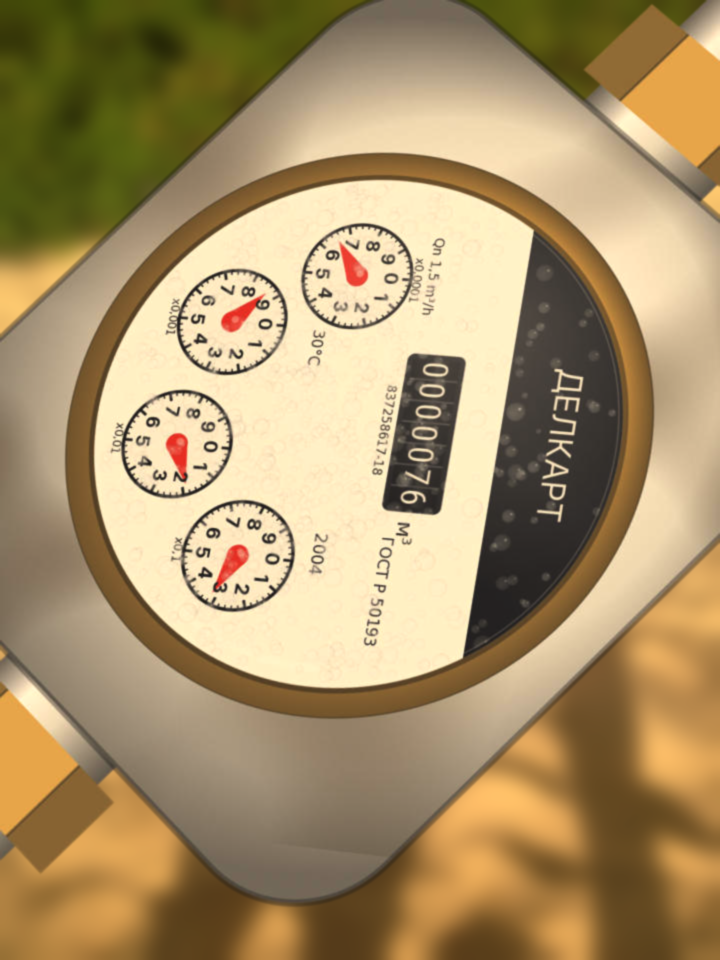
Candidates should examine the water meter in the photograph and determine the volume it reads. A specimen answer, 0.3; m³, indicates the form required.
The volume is 76.3186; m³
